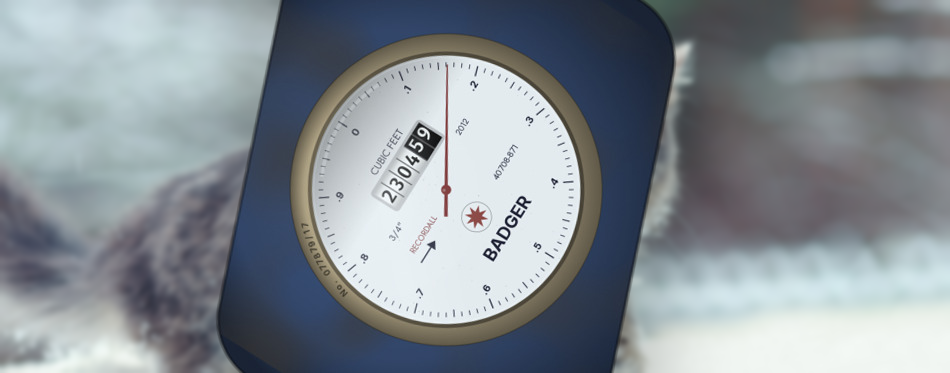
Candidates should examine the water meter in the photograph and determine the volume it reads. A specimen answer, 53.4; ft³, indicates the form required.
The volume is 230459.16; ft³
